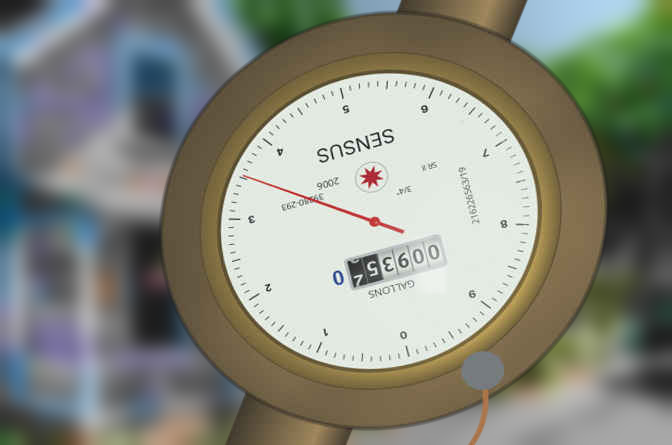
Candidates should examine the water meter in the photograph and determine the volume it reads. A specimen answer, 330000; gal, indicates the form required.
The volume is 93523.5; gal
